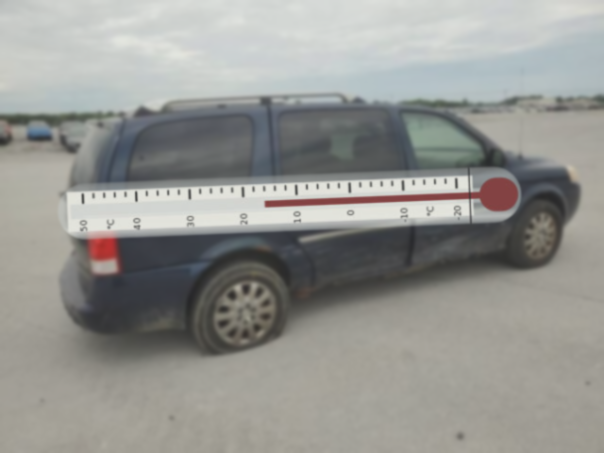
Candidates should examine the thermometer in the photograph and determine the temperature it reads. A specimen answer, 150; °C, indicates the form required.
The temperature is 16; °C
